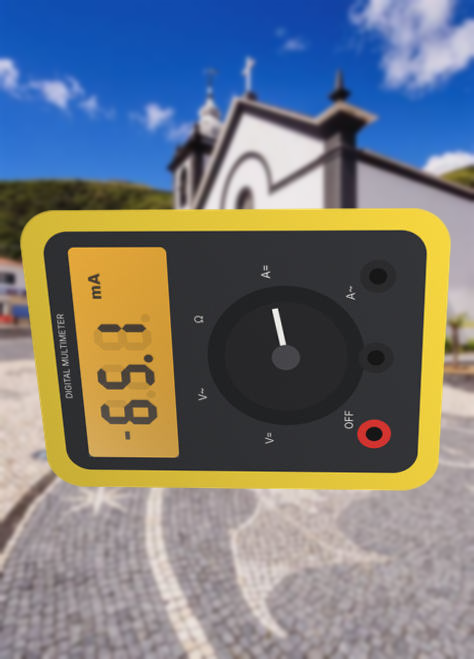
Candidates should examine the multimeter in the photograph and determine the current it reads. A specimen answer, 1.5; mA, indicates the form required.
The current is -65.1; mA
